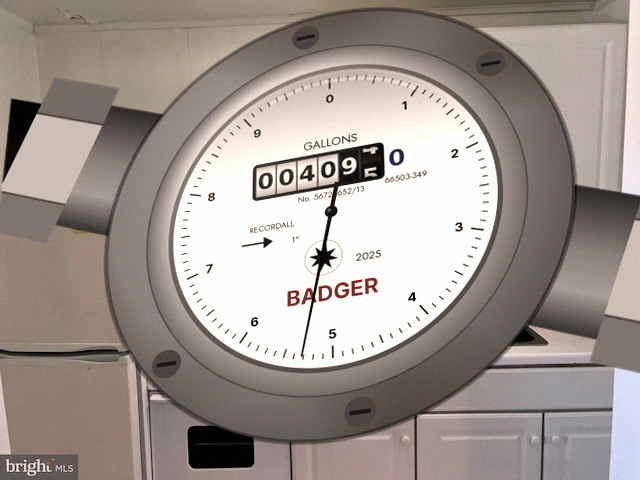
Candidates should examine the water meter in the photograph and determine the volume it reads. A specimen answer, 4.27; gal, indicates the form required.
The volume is 40945.3; gal
